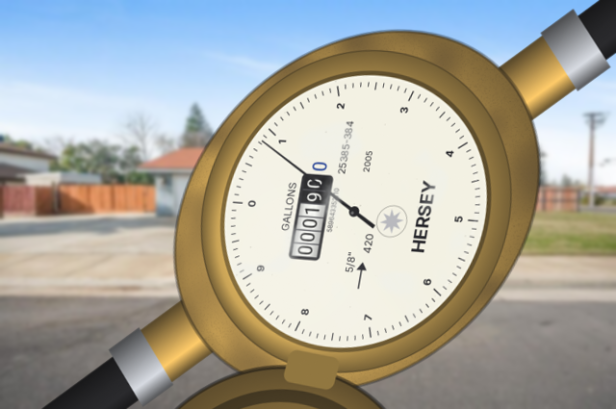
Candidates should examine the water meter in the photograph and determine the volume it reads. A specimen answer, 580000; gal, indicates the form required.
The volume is 1900.8; gal
